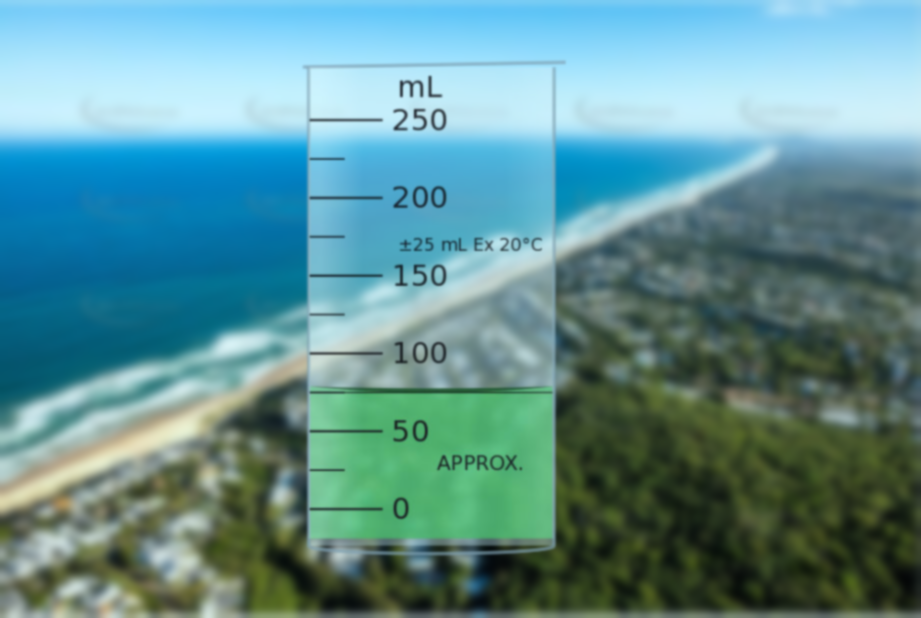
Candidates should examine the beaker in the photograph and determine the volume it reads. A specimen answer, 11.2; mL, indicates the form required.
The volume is 75; mL
